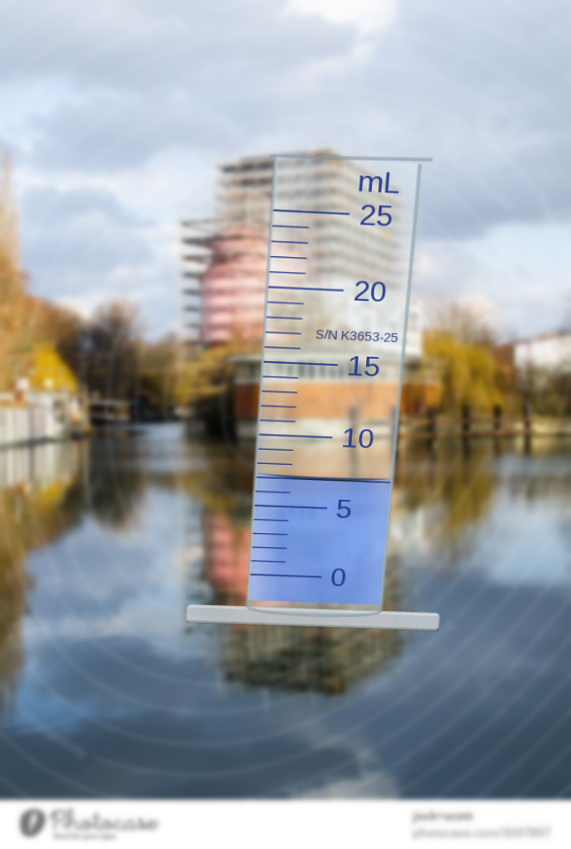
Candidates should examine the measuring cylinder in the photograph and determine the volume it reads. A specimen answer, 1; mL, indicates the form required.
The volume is 7; mL
